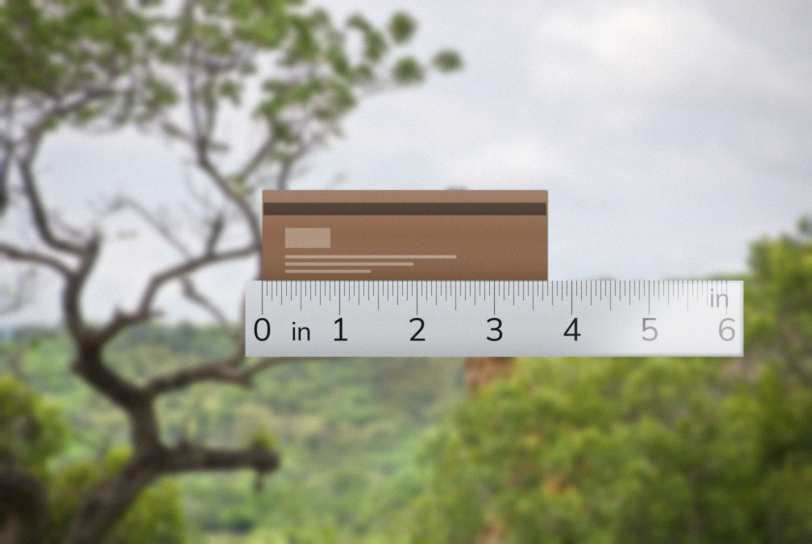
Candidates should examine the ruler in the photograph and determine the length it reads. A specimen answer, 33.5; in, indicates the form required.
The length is 3.6875; in
